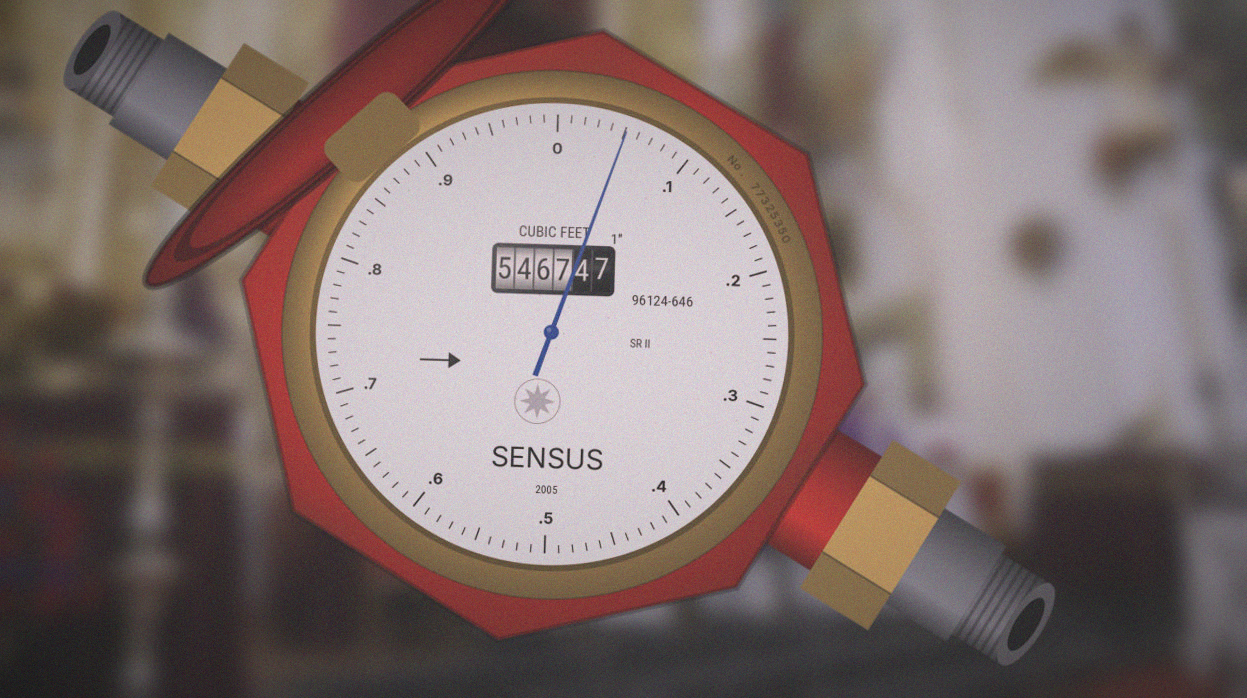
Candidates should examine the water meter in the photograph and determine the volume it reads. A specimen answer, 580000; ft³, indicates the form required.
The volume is 546747.05; ft³
